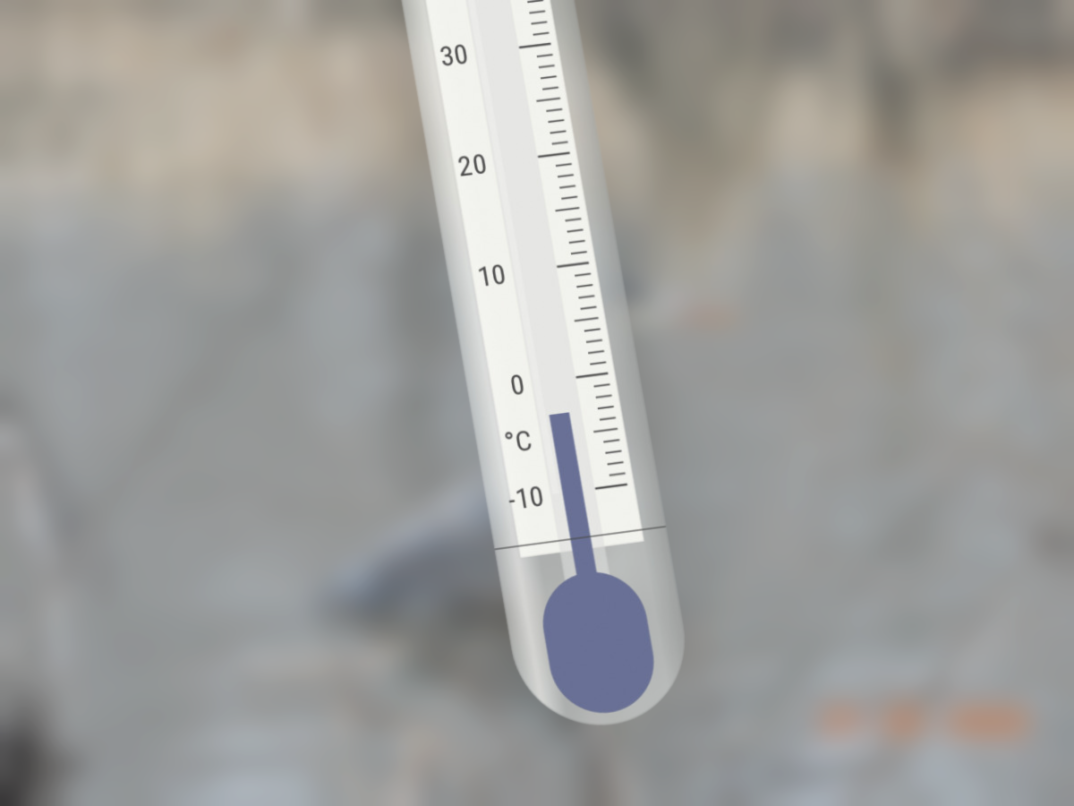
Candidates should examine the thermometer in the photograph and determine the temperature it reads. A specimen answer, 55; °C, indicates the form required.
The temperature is -3; °C
